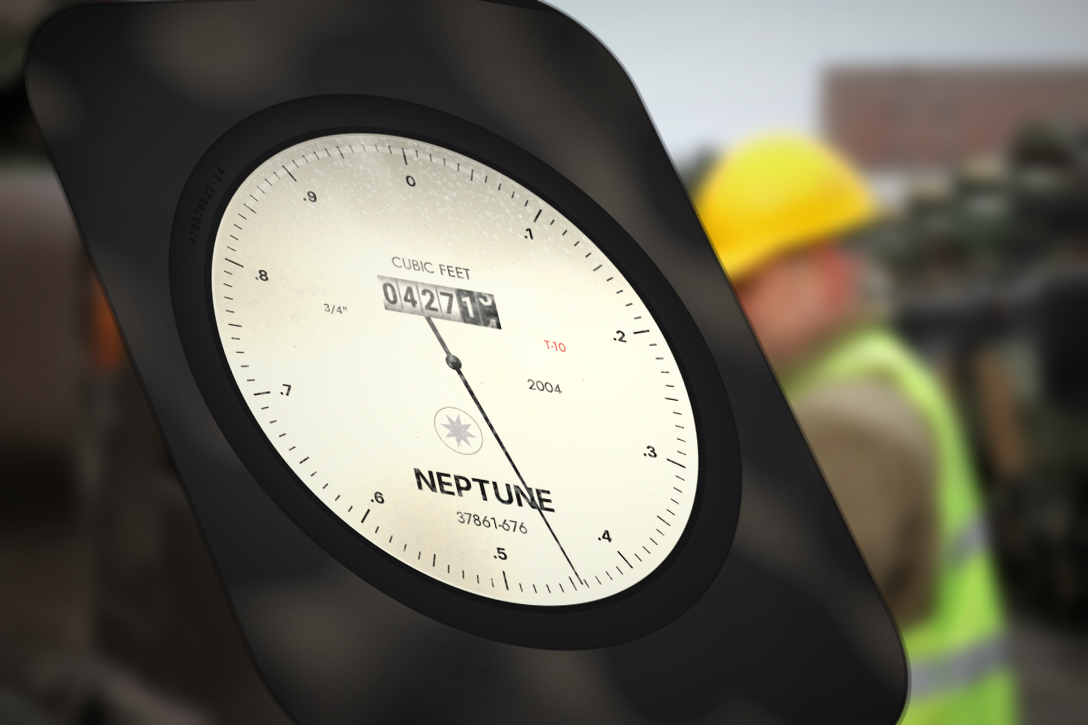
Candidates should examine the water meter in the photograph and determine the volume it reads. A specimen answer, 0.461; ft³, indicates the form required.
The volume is 42713.44; ft³
